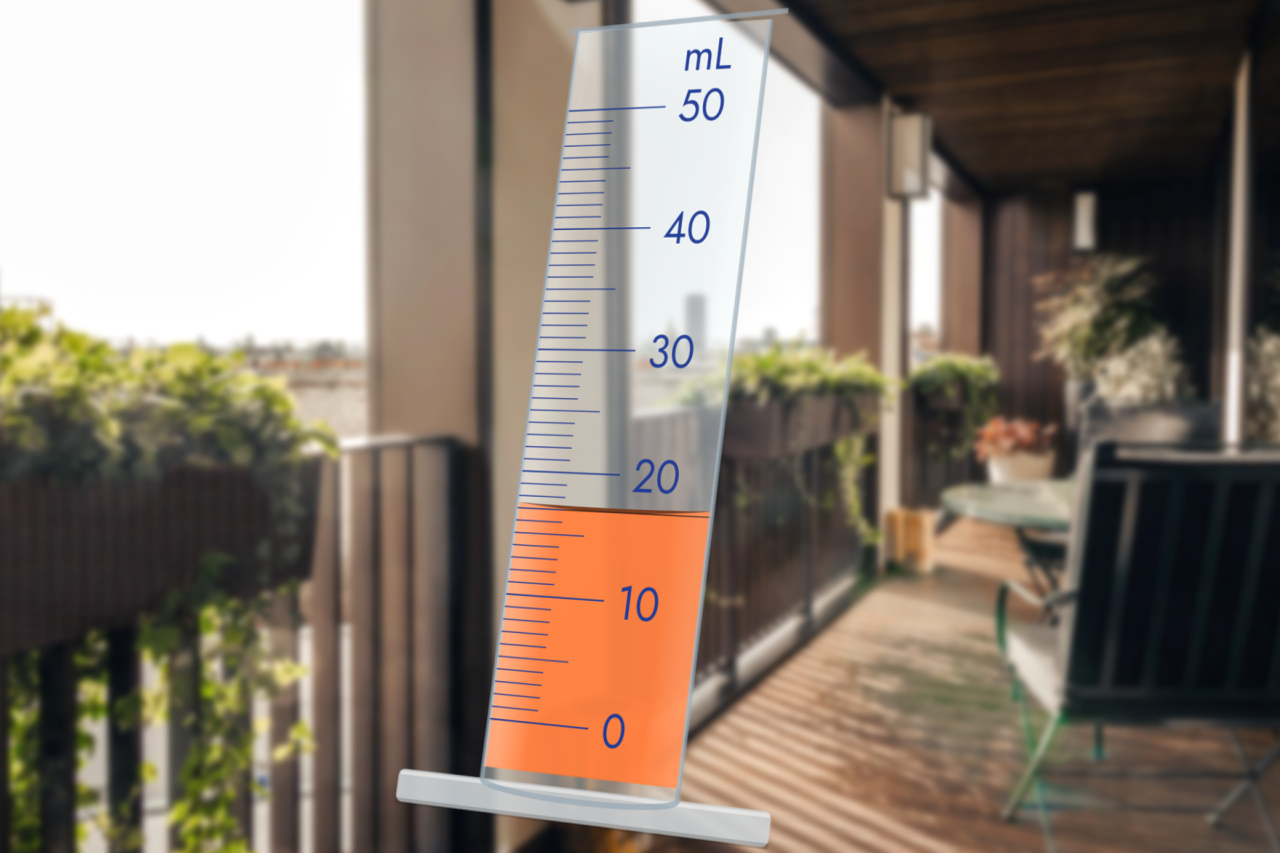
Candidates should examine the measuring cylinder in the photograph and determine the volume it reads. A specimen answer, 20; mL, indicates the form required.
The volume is 17; mL
